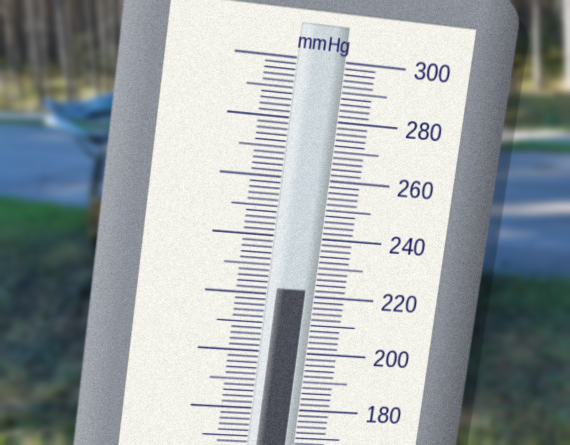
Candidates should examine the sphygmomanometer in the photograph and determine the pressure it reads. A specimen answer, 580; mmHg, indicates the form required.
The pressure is 222; mmHg
